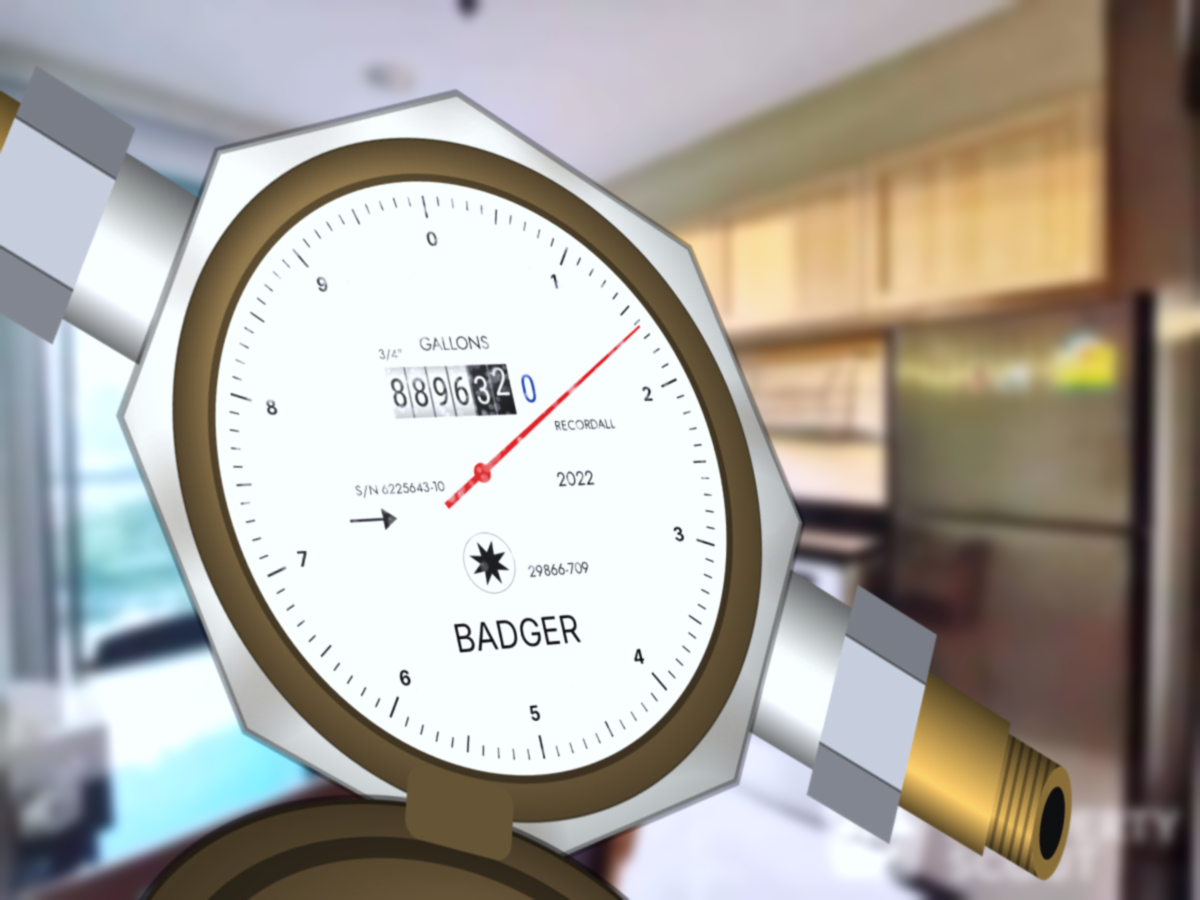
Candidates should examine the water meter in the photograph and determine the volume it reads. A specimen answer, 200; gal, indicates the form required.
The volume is 8896321.6; gal
